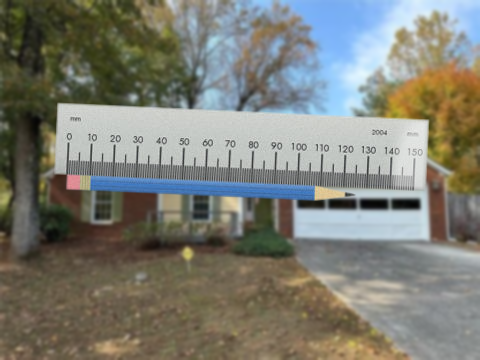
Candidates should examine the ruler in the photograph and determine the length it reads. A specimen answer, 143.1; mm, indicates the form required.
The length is 125; mm
